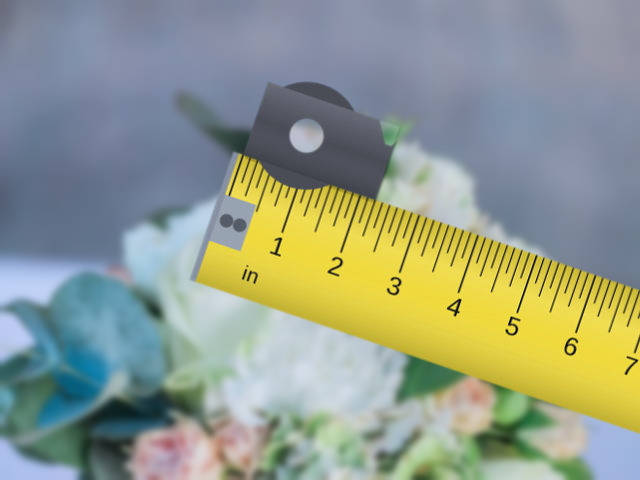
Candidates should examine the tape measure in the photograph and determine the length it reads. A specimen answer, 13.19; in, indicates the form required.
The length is 2.25; in
